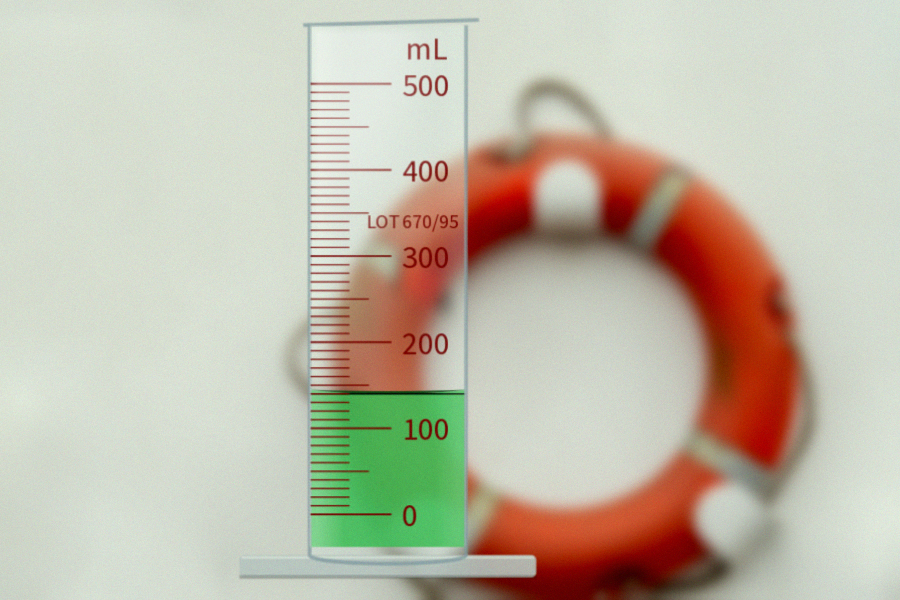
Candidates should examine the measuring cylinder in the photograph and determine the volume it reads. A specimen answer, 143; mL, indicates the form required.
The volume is 140; mL
